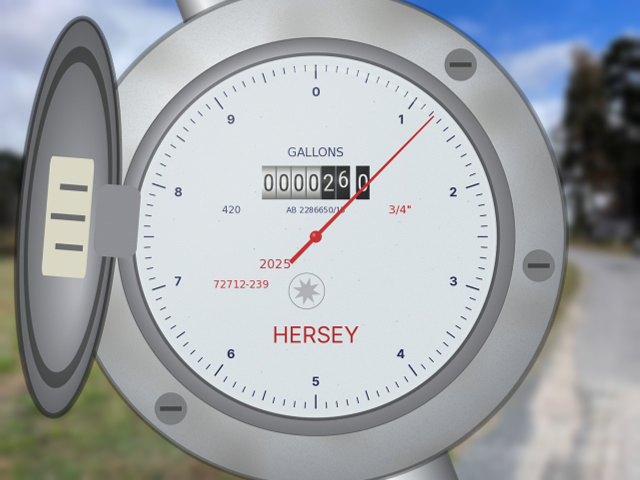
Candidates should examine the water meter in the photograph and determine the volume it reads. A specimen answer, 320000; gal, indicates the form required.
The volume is 261.2; gal
